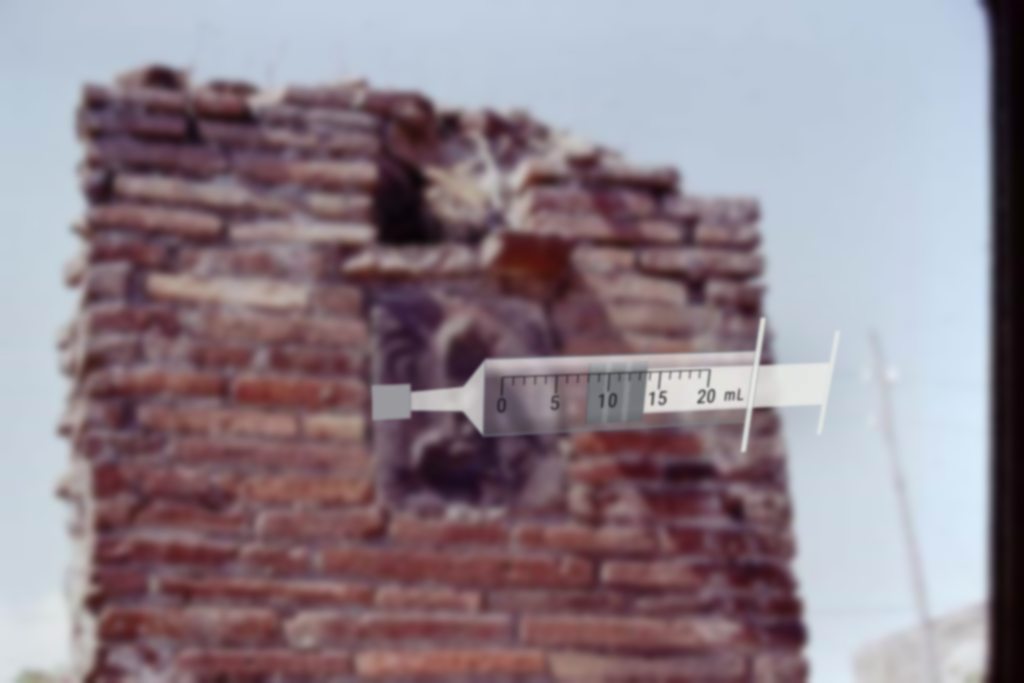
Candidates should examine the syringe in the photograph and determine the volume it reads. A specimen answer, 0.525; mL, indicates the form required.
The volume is 8; mL
